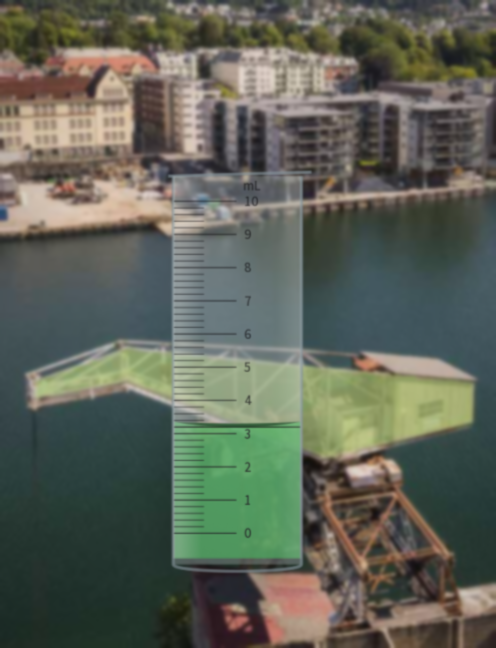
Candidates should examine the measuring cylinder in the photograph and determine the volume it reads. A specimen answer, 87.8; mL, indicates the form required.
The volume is 3.2; mL
